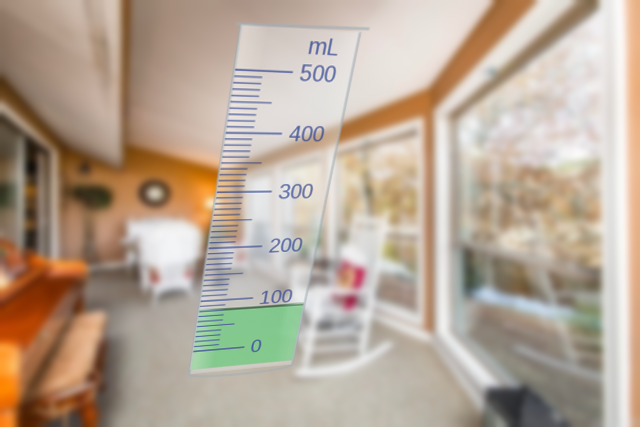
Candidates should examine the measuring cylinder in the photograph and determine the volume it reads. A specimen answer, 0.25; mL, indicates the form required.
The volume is 80; mL
